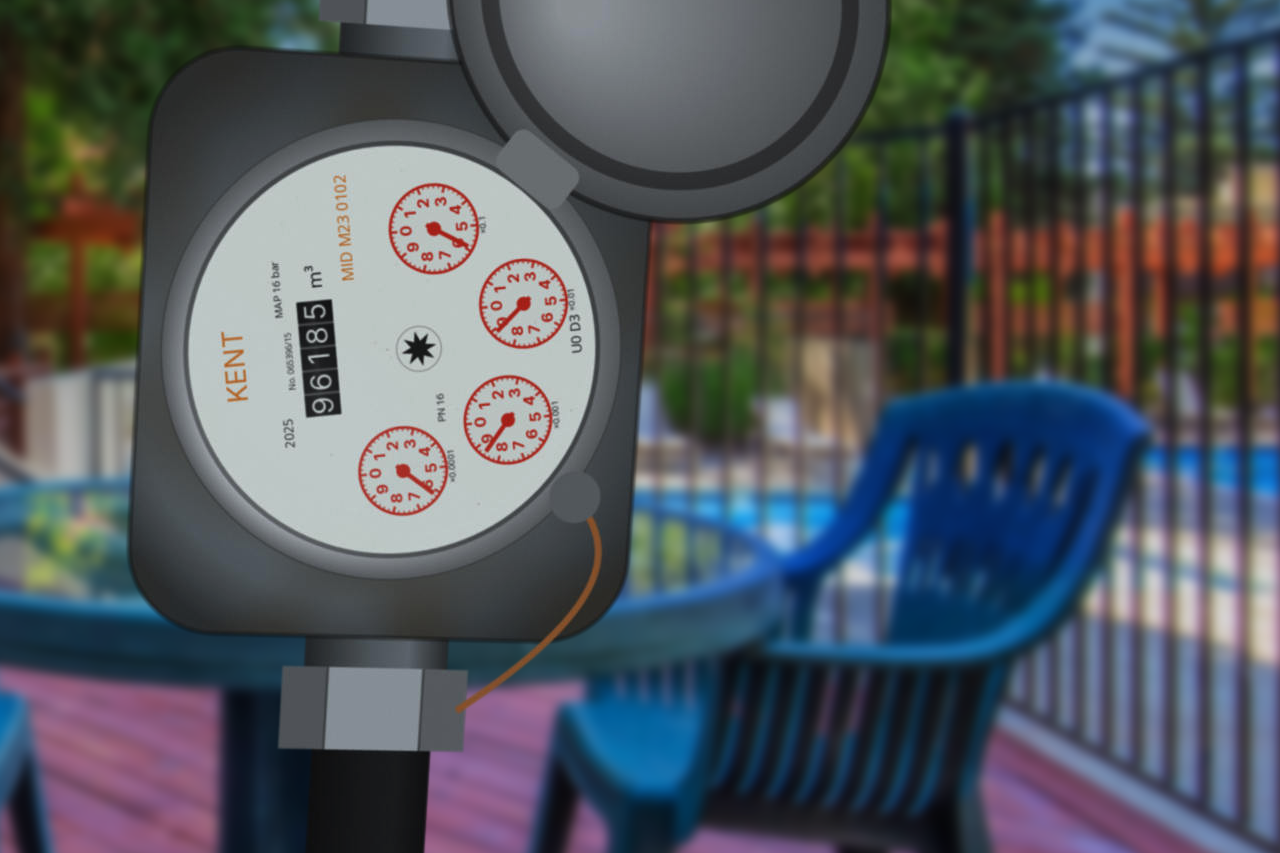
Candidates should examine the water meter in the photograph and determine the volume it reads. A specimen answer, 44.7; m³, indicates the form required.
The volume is 96185.5886; m³
